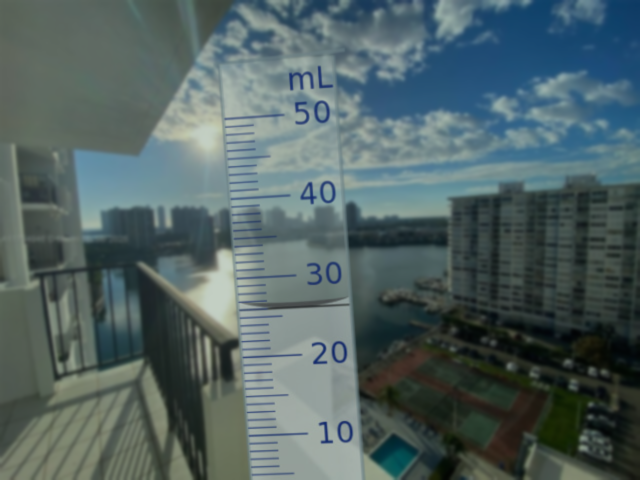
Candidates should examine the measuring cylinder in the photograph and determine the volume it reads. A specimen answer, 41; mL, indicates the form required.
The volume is 26; mL
